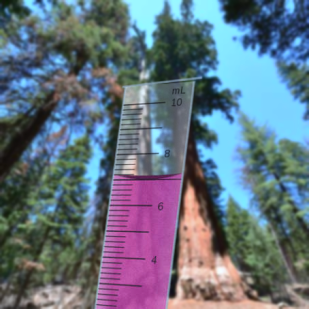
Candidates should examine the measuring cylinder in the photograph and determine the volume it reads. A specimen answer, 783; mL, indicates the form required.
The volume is 7; mL
